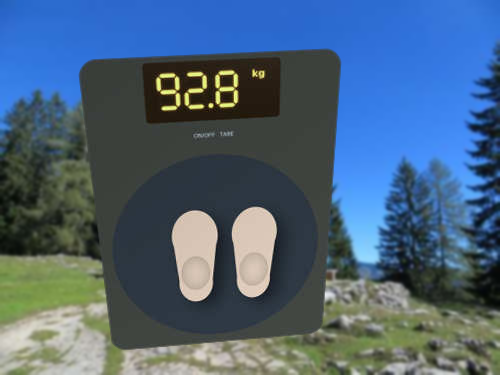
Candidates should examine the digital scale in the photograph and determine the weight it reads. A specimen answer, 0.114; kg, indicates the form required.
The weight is 92.8; kg
